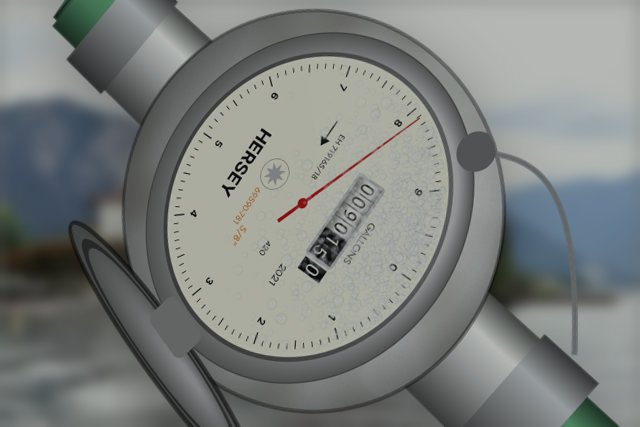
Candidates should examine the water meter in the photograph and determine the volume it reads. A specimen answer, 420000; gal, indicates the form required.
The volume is 90148.1; gal
